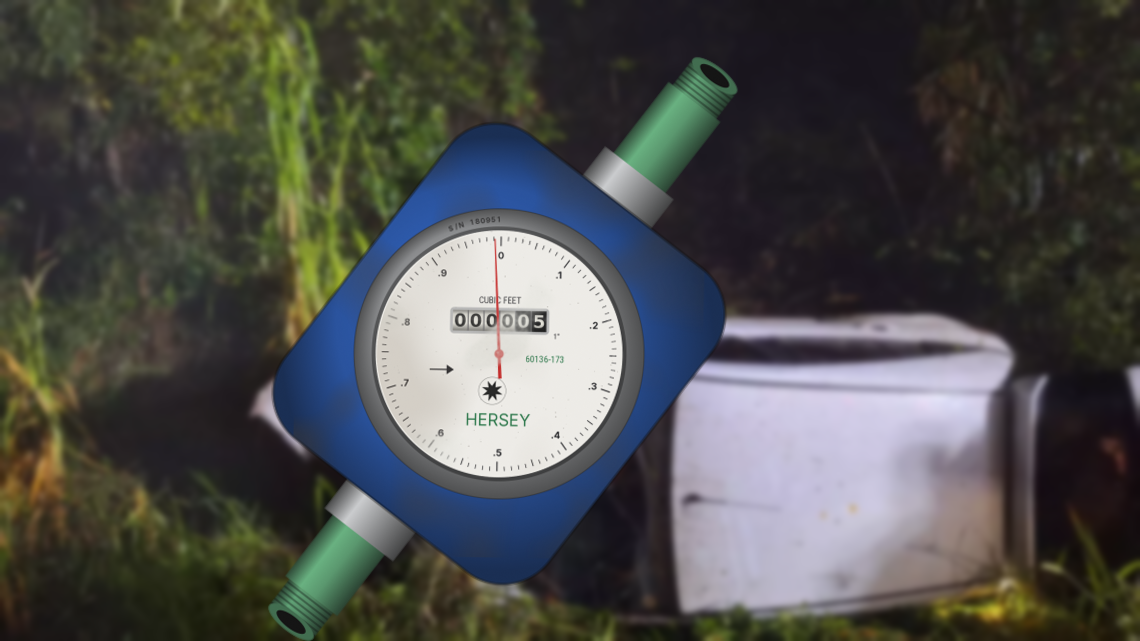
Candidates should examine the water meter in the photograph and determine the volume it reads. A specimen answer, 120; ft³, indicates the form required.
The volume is 4.99; ft³
